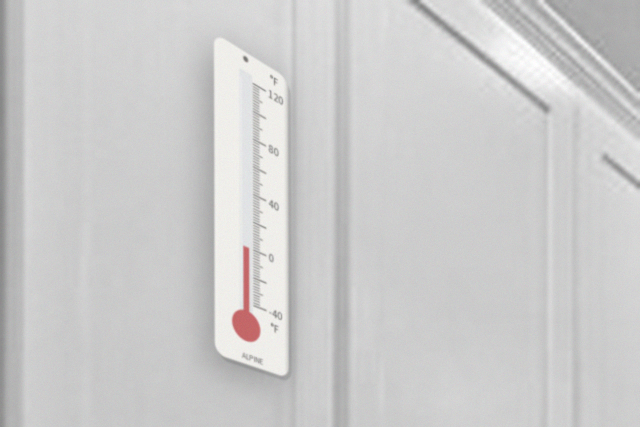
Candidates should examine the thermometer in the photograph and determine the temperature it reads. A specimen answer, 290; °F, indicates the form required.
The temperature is 0; °F
